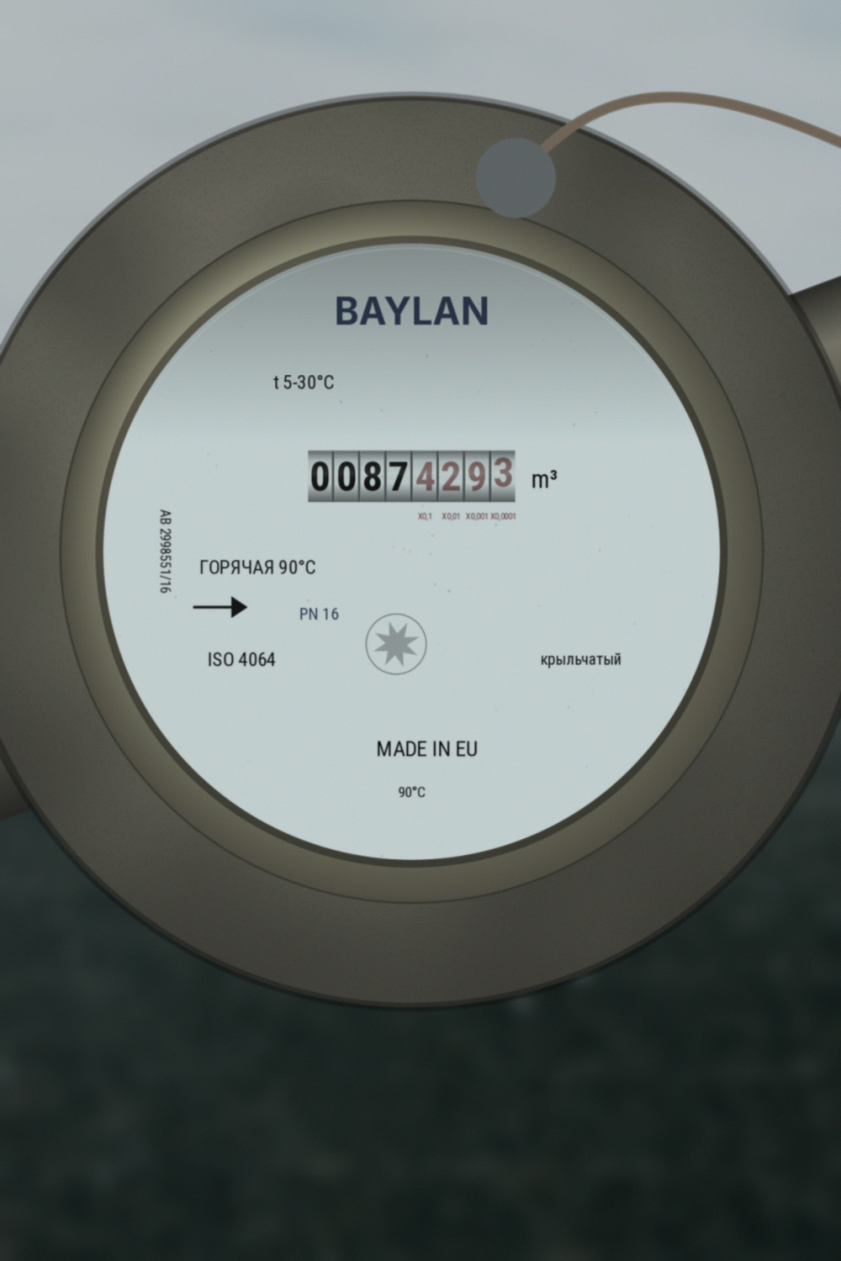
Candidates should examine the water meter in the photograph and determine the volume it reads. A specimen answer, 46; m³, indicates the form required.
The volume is 87.4293; m³
